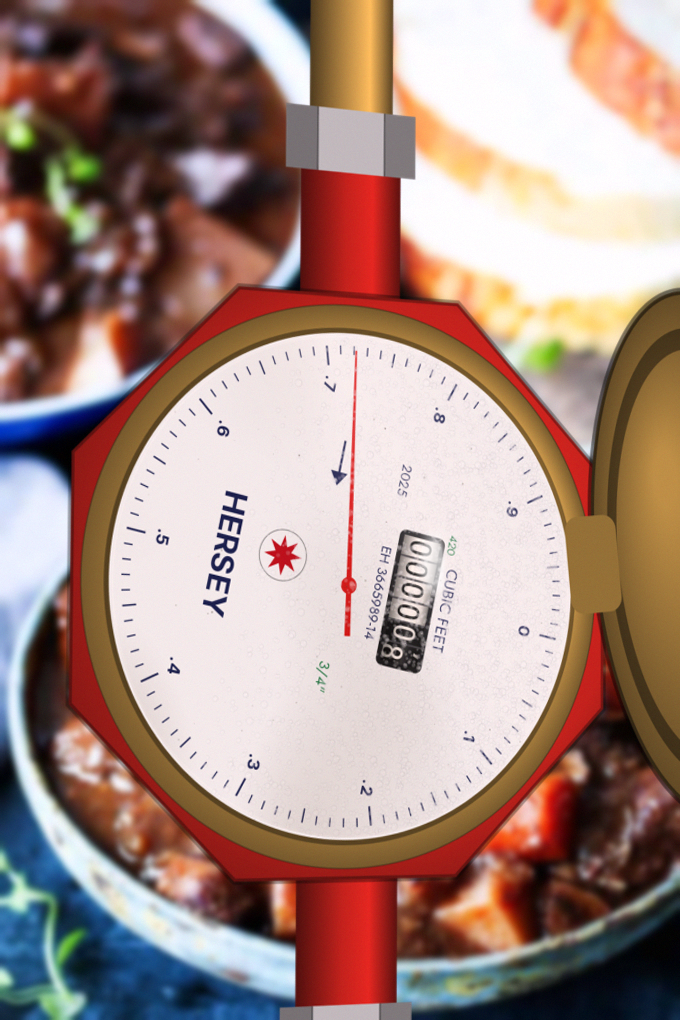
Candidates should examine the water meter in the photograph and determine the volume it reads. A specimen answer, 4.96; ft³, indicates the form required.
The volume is 7.72; ft³
